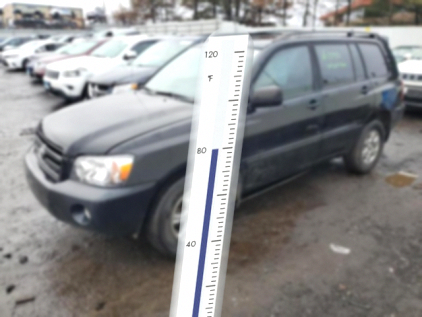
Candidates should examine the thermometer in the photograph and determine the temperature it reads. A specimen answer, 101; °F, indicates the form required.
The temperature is 80; °F
